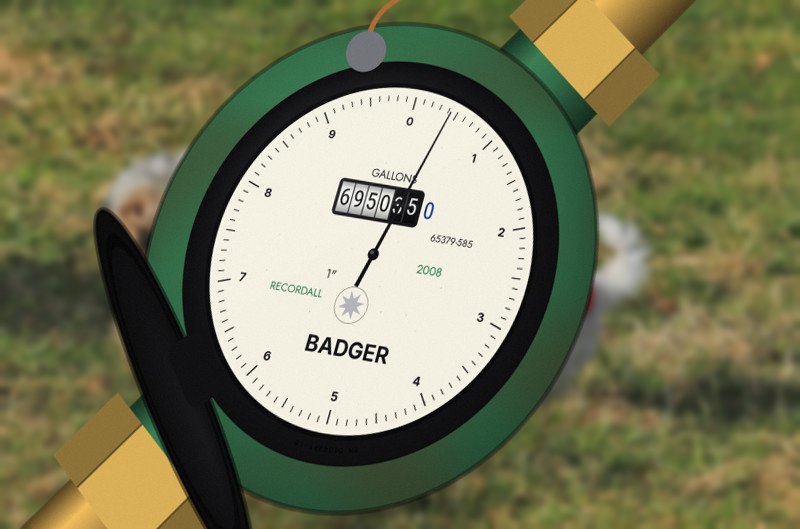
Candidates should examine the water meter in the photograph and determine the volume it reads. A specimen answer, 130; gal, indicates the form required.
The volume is 6950350.4; gal
